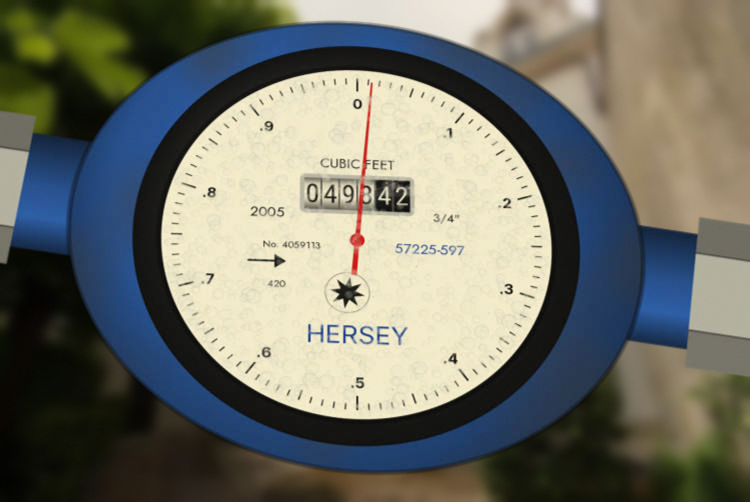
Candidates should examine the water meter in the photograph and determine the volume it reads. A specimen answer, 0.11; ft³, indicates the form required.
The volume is 49842.01; ft³
